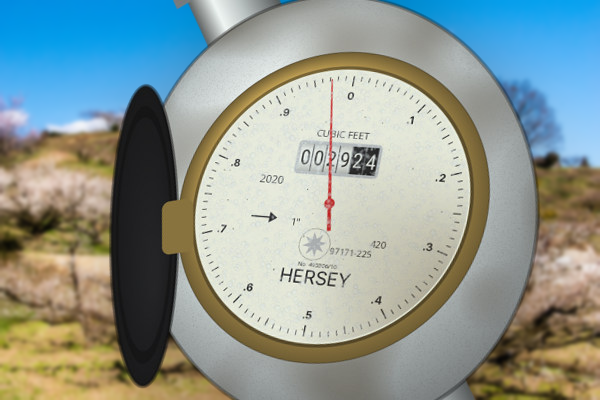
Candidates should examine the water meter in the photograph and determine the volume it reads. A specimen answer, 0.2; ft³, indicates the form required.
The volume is 2923.97; ft³
